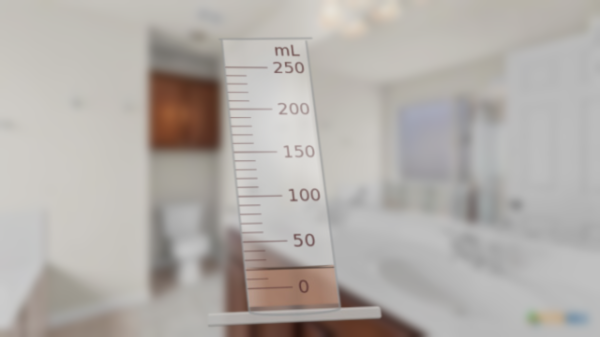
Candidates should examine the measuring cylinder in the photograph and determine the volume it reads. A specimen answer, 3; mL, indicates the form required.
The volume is 20; mL
